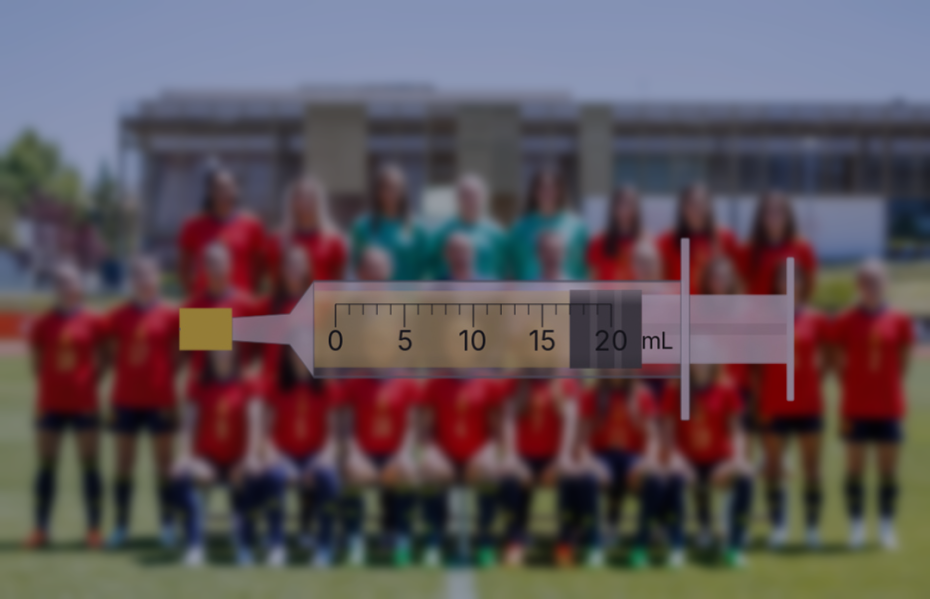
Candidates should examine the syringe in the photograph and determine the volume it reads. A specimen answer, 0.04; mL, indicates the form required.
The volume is 17; mL
